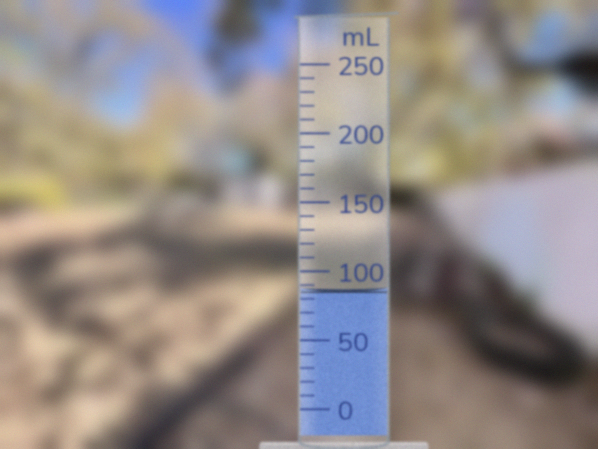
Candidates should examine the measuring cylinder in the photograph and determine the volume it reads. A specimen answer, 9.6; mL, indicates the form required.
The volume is 85; mL
